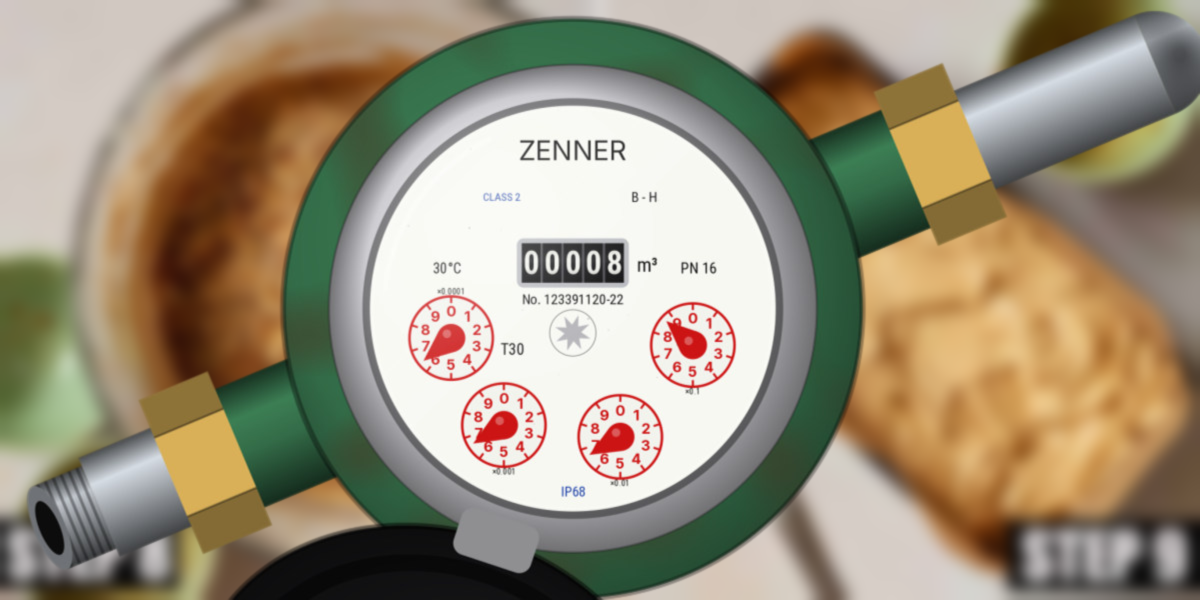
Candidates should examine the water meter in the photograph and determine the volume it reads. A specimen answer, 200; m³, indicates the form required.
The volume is 8.8666; m³
